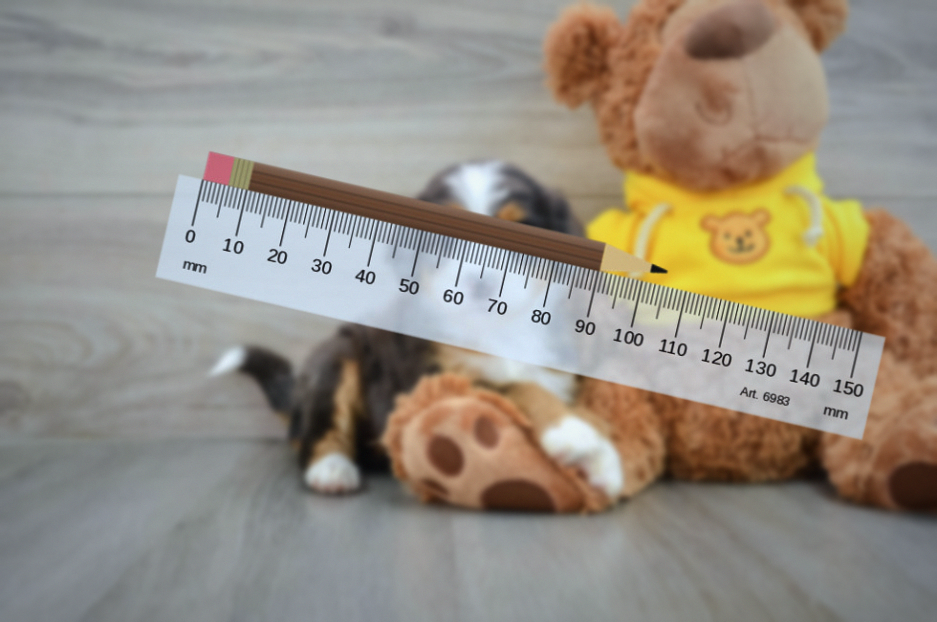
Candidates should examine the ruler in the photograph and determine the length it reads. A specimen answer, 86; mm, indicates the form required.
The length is 105; mm
